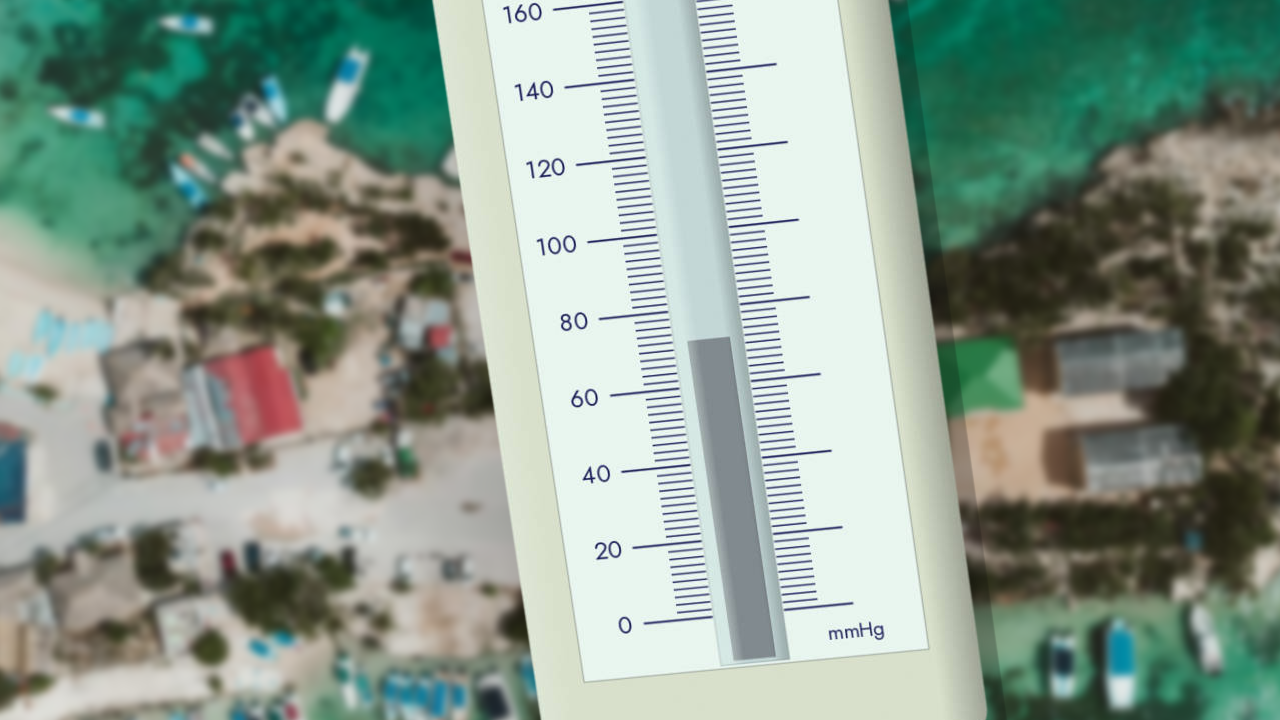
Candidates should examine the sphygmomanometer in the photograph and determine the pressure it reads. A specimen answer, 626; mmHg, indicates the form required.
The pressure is 72; mmHg
